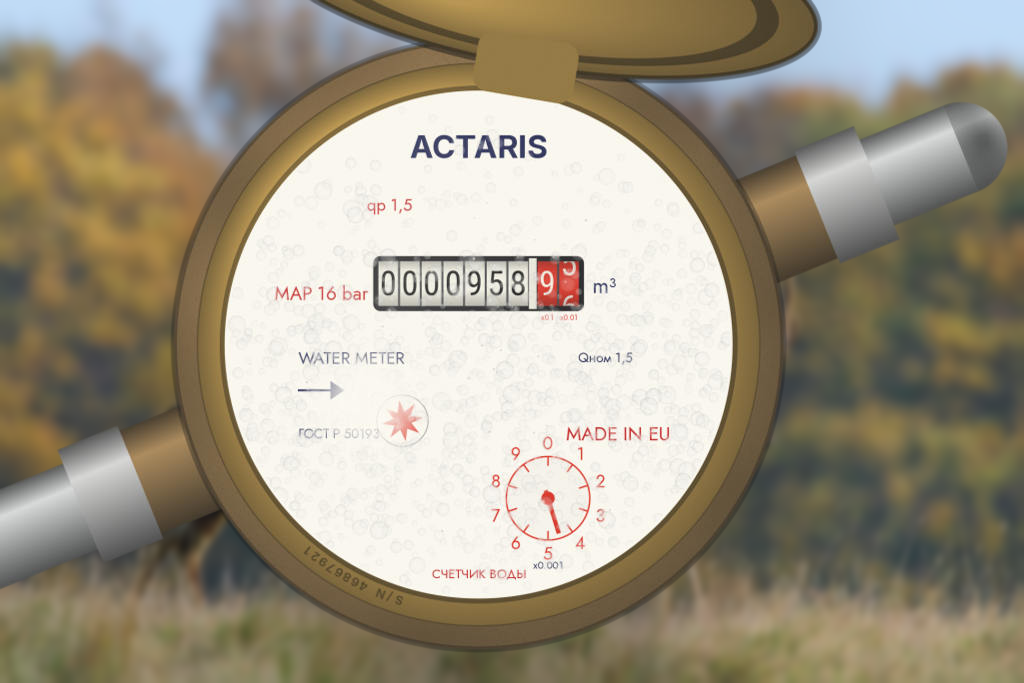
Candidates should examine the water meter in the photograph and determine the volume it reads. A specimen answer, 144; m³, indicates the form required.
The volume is 958.954; m³
